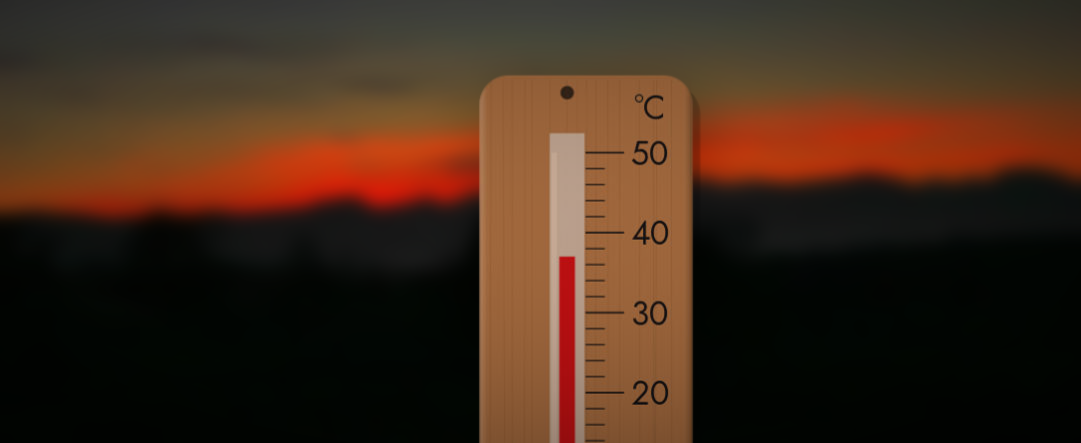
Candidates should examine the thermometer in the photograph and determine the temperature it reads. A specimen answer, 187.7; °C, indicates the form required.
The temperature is 37; °C
